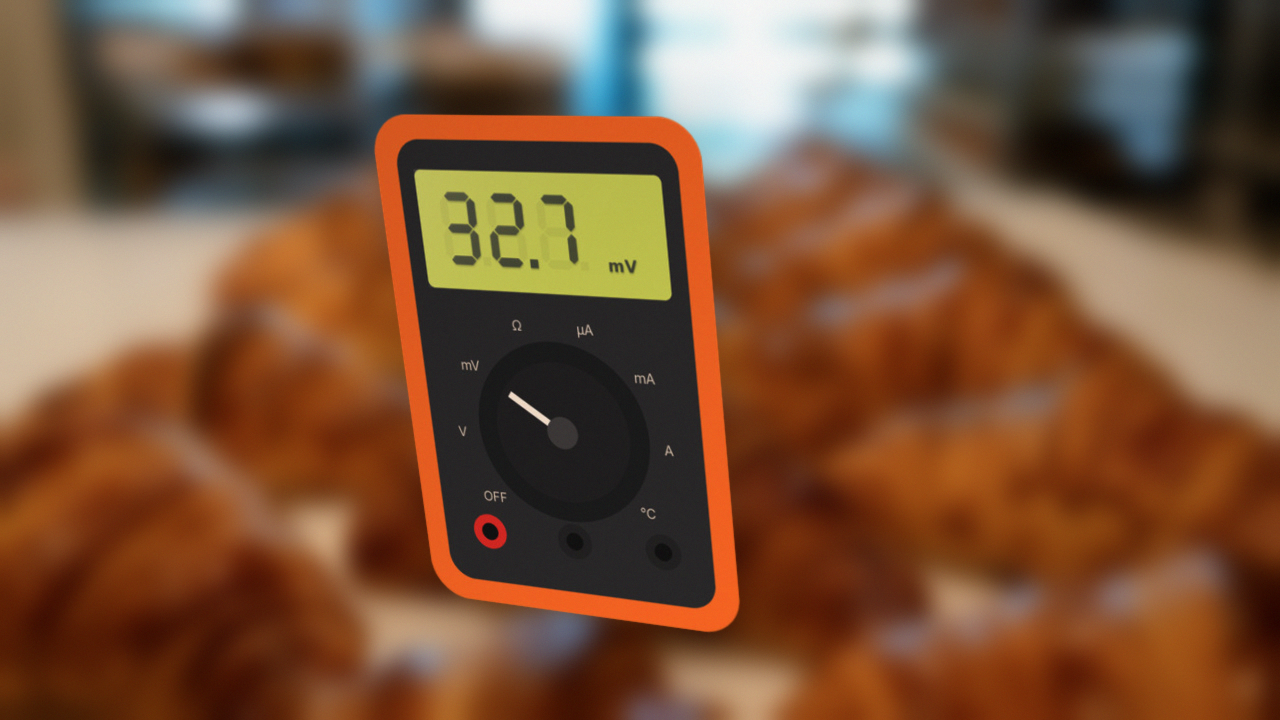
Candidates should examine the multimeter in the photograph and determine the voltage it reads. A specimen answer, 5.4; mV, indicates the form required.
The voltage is 32.7; mV
